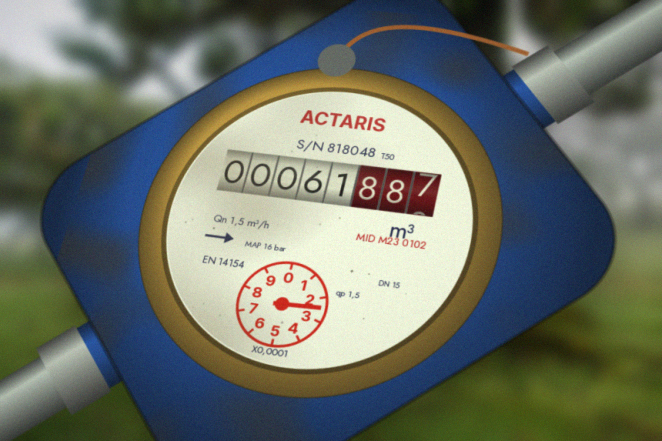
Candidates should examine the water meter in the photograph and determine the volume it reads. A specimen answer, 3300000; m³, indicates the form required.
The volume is 61.8872; m³
